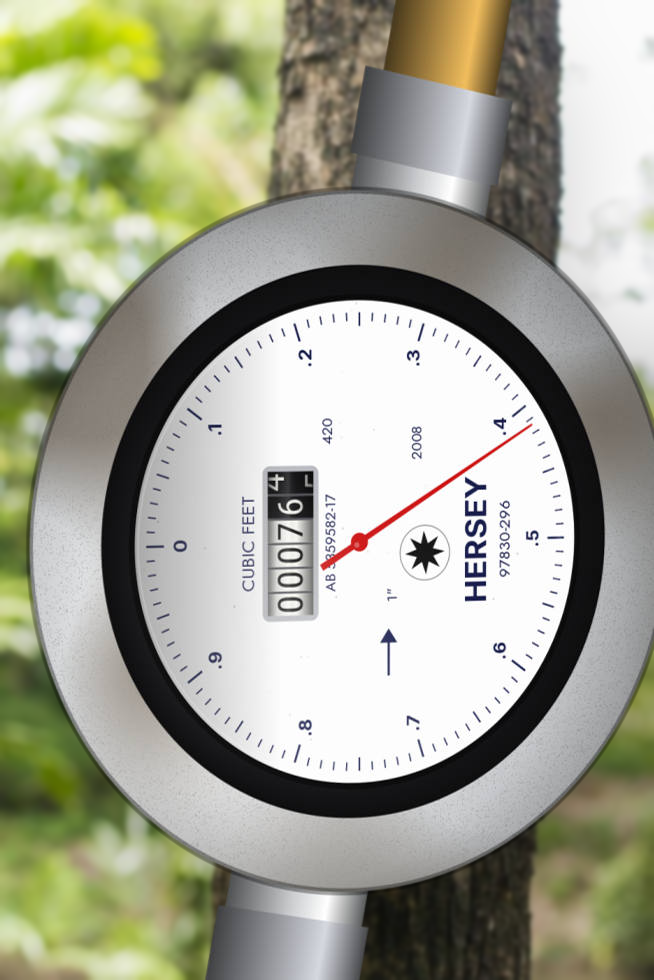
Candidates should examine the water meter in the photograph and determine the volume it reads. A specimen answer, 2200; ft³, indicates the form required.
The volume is 764.41; ft³
